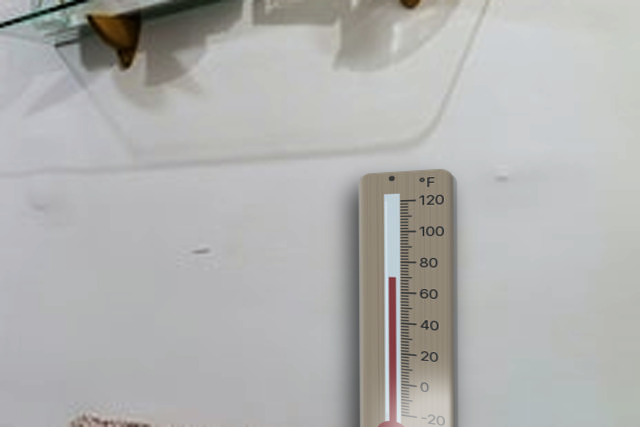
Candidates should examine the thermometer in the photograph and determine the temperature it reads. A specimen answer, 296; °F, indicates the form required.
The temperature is 70; °F
